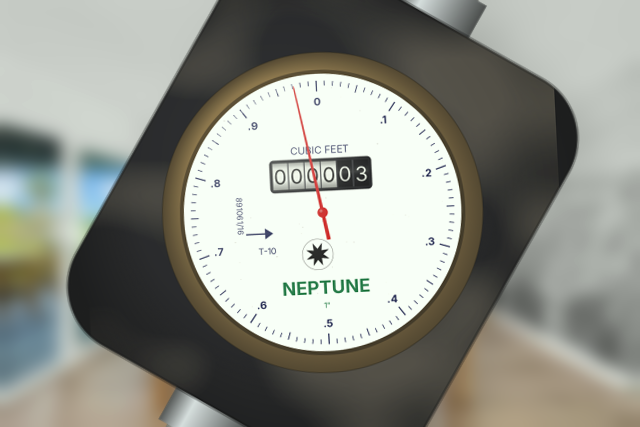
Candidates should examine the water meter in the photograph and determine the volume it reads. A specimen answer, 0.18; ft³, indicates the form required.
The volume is 2.97; ft³
